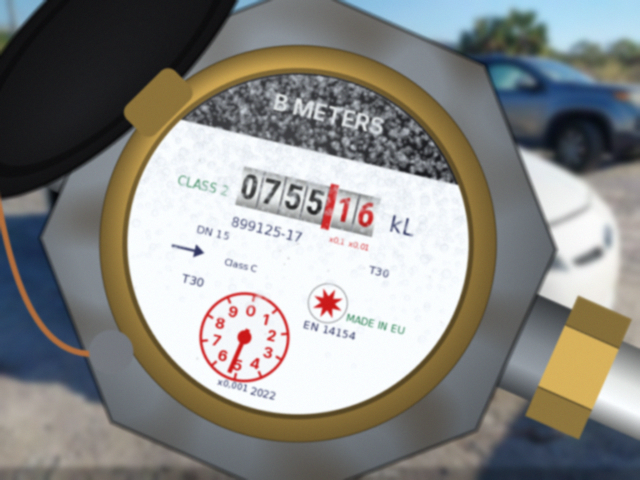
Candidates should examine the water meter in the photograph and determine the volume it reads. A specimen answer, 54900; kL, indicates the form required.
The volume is 755.165; kL
